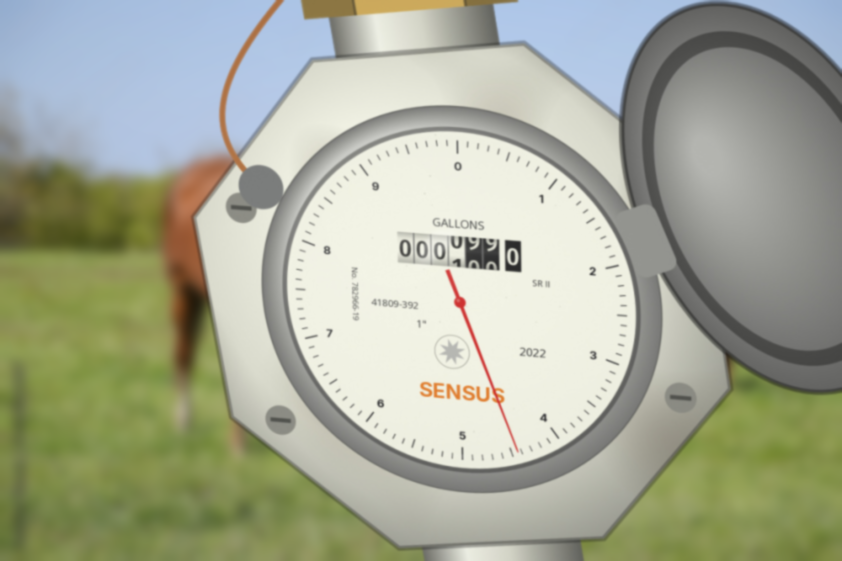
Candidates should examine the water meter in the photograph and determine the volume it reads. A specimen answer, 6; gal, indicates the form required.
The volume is 994.4; gal
